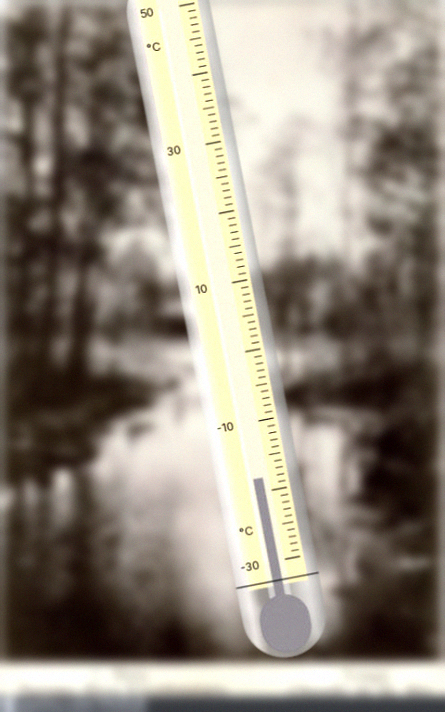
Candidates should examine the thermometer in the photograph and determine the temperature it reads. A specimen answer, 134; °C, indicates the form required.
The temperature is -18; °C
